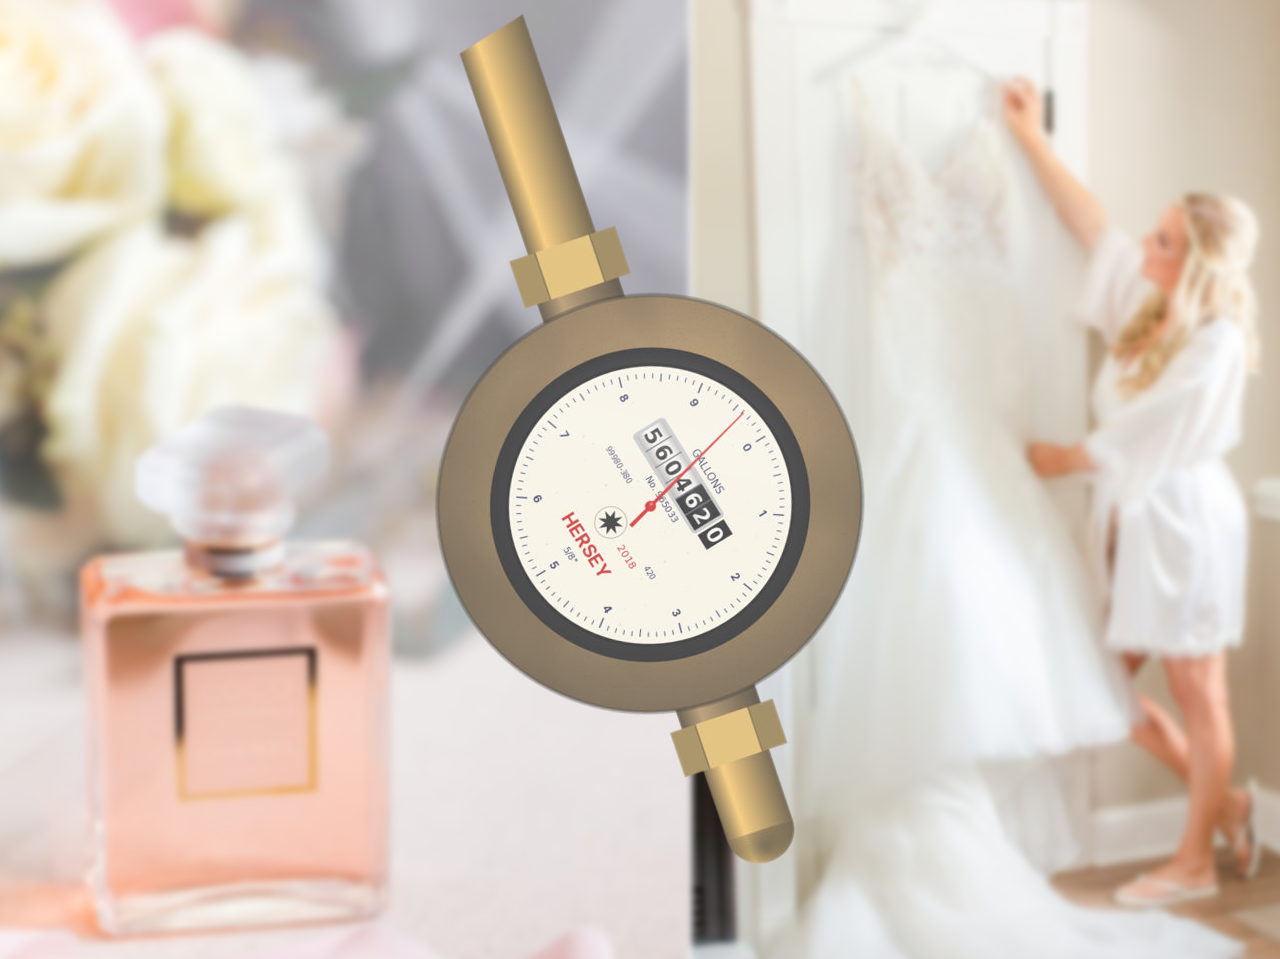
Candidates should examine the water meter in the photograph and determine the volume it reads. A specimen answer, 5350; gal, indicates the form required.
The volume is 5604619.6; gal
